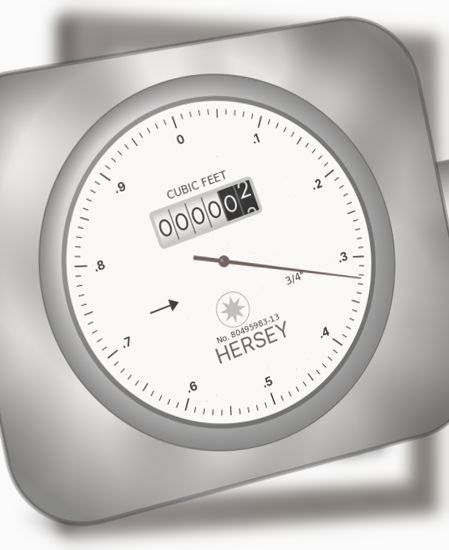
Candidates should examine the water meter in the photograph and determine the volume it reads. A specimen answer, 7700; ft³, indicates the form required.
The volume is 2.32; ft³
